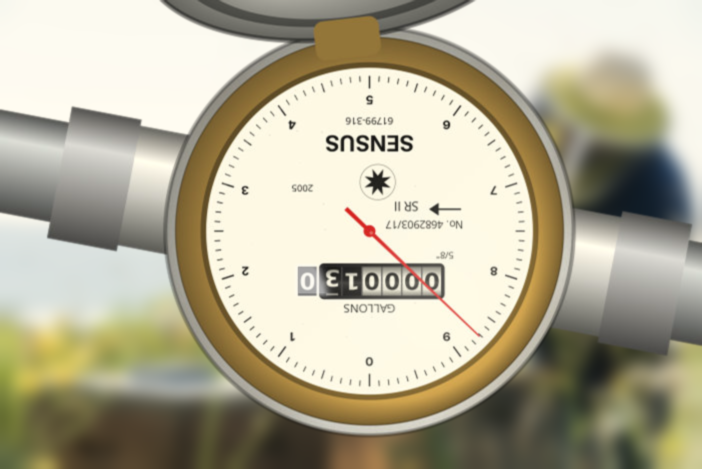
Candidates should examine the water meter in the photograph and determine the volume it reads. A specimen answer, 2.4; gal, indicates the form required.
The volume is 128.7; gal
